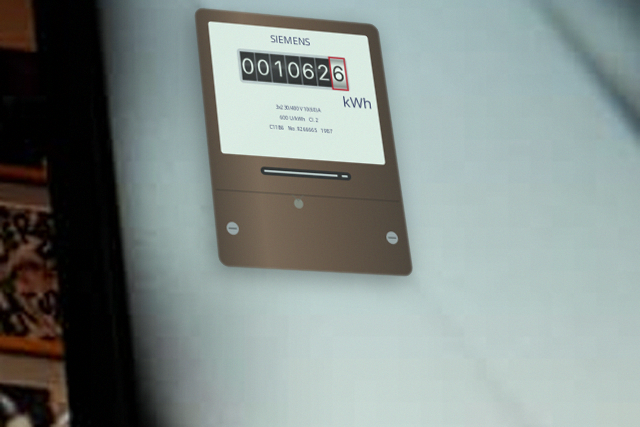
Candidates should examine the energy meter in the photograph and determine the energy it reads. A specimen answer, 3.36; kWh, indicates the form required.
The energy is 1062.6; kWh
